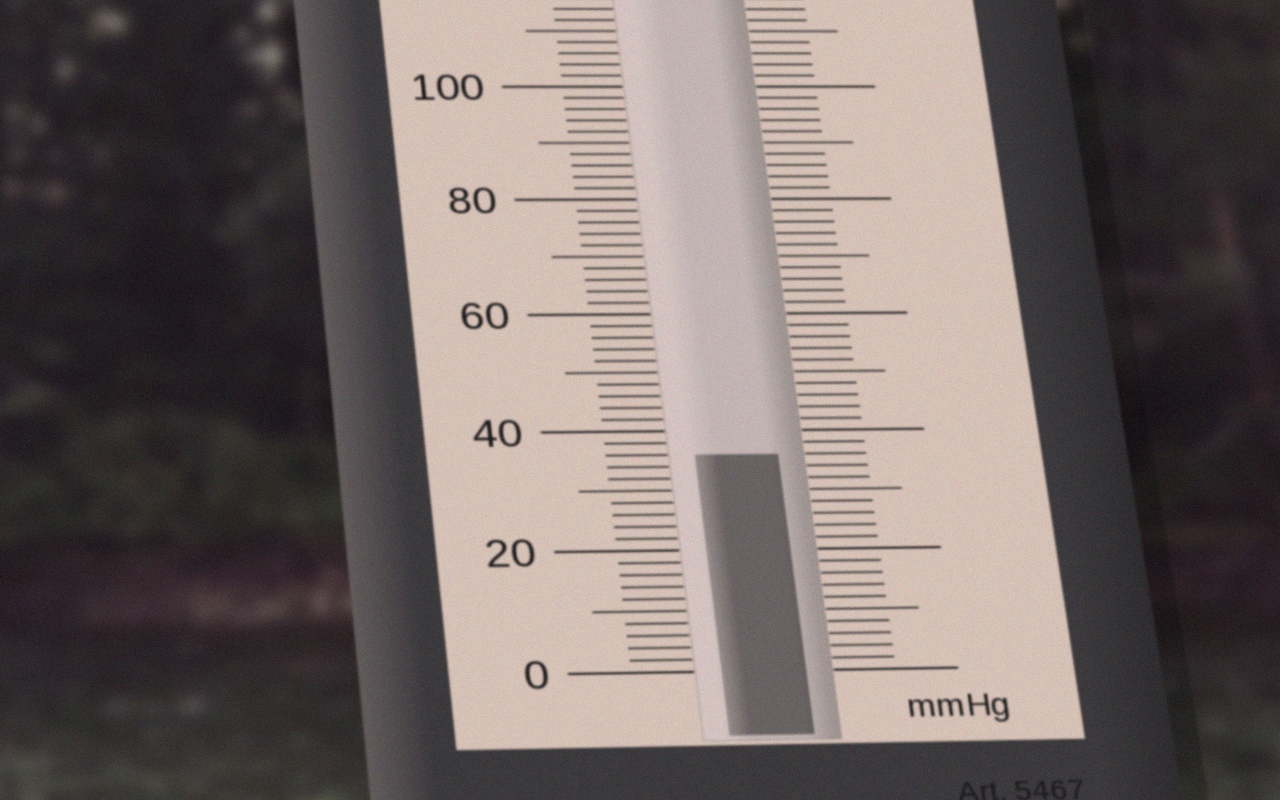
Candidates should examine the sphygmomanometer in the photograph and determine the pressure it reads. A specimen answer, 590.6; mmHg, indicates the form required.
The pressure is 36; mmHg
